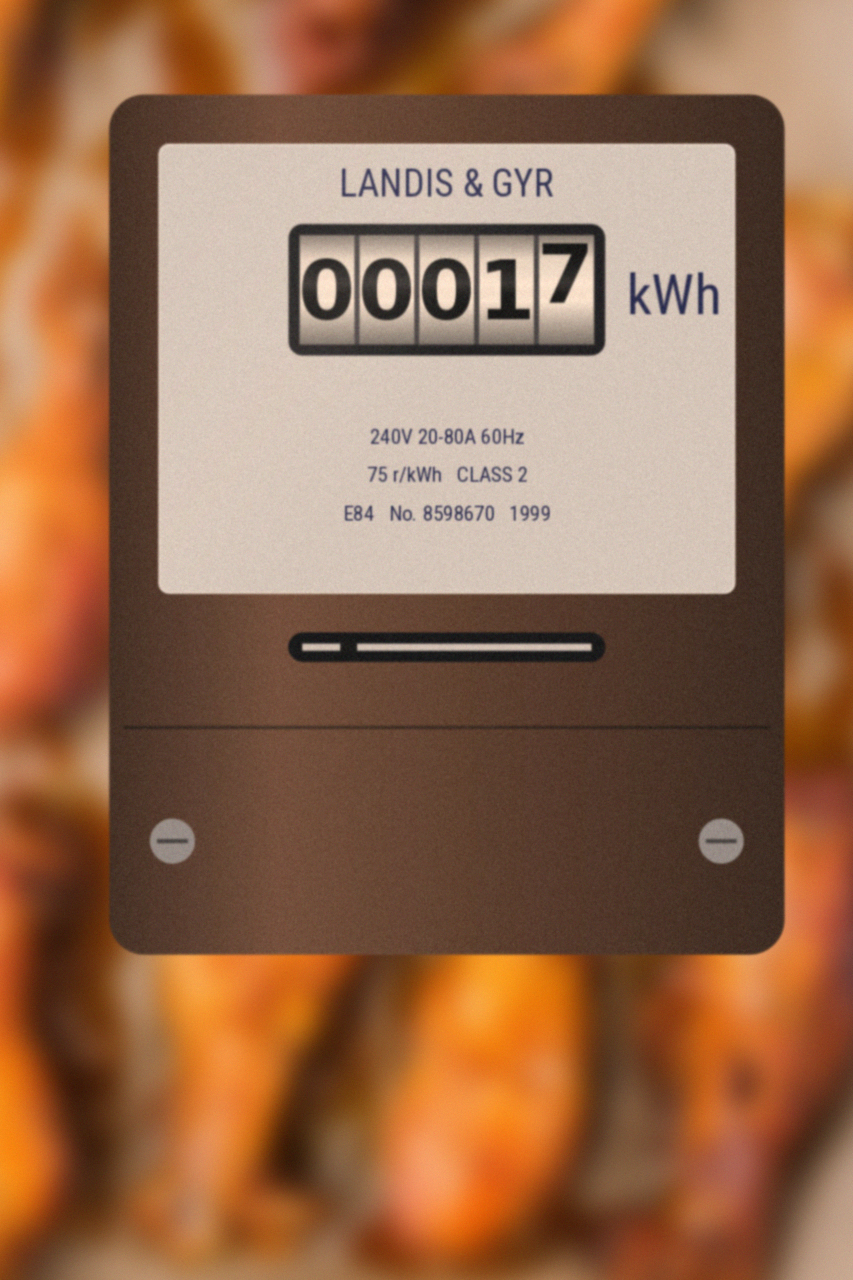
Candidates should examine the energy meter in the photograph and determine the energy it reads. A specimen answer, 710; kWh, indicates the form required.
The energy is 17; kWh
